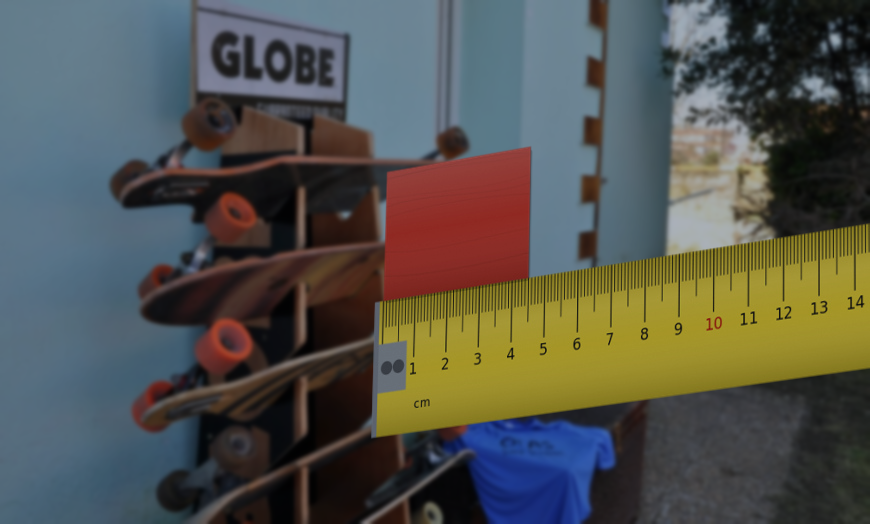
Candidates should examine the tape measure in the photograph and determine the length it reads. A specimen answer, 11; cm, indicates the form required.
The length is 4.5; cm
